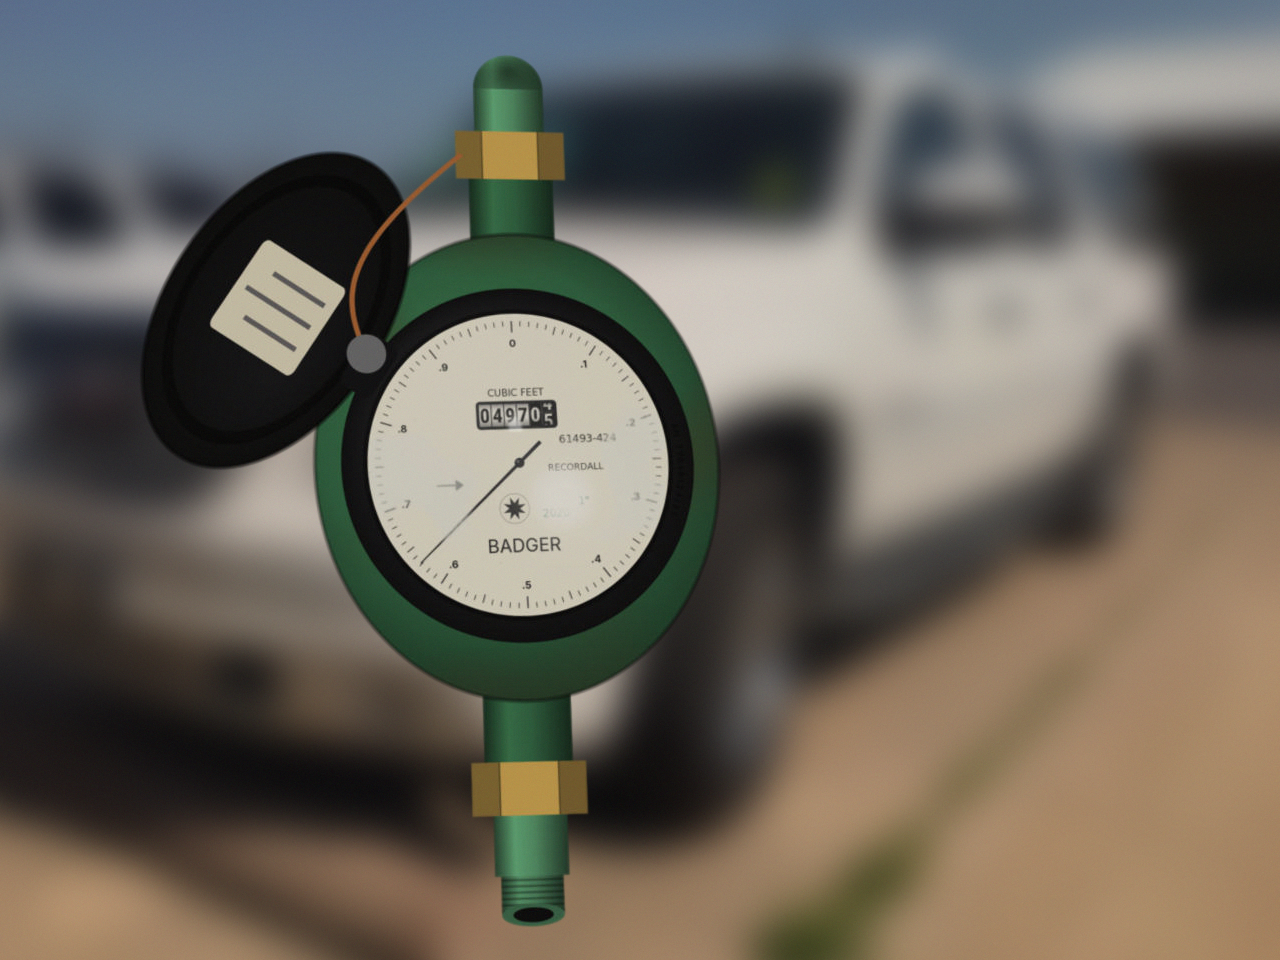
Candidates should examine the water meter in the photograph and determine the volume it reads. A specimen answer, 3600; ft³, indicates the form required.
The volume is 49704.63; ft³
